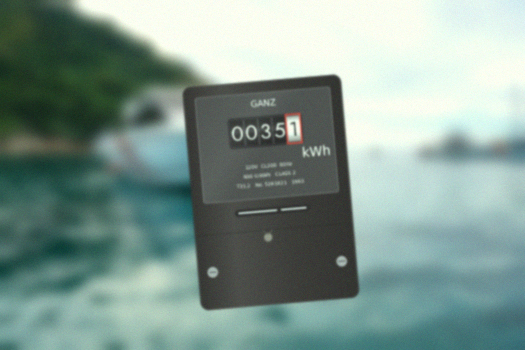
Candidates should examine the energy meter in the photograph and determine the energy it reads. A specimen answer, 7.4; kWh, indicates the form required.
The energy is 35.1; kWh
